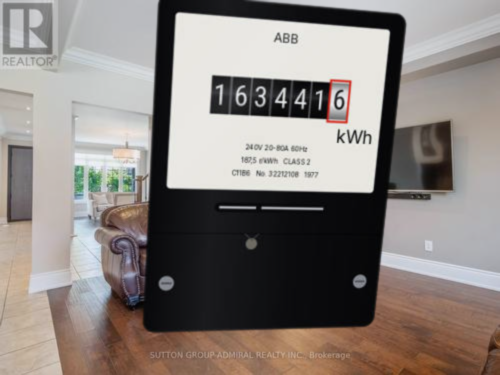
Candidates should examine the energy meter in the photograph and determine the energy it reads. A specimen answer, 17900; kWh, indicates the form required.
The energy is 163441.6; kWh
